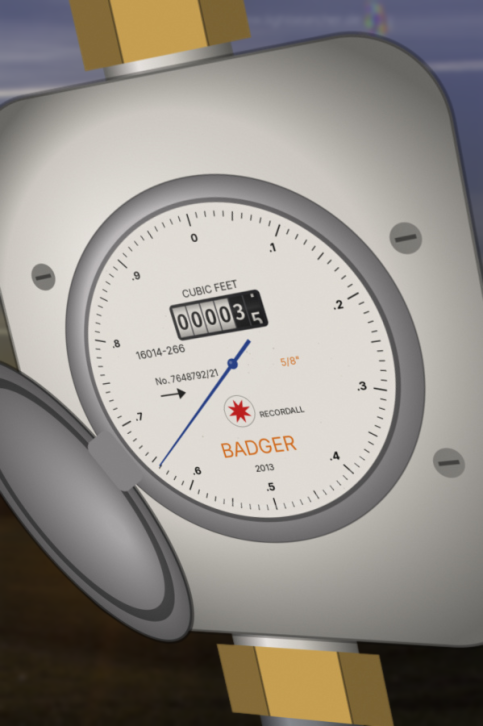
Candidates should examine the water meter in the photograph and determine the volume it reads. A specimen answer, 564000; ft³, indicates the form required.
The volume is 34.64; ft³
